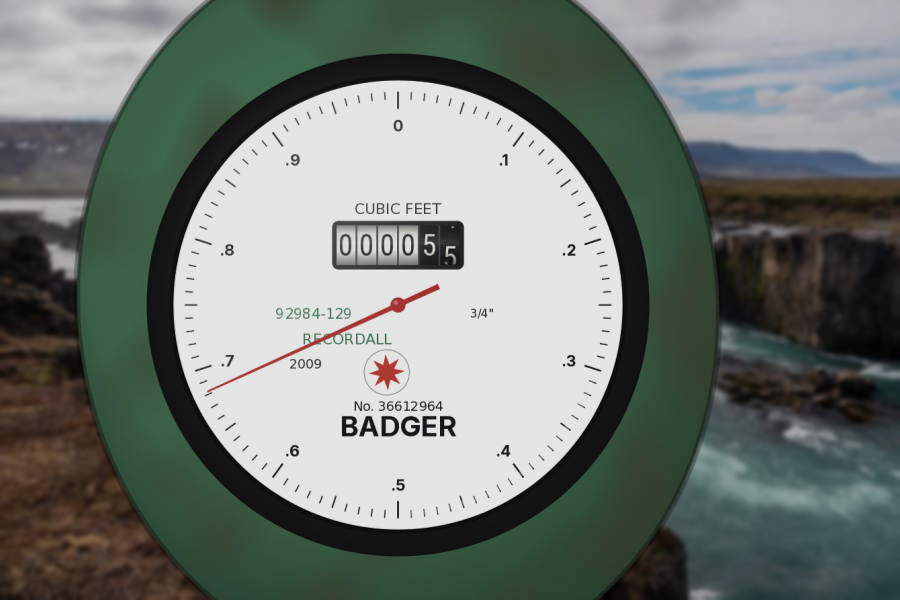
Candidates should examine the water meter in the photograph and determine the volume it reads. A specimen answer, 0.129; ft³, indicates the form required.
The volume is 54.68; ft³
